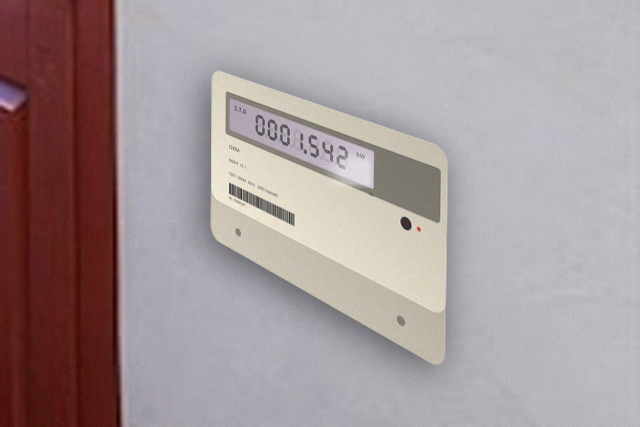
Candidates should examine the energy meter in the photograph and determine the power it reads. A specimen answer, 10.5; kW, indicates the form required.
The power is 1.542; kW
